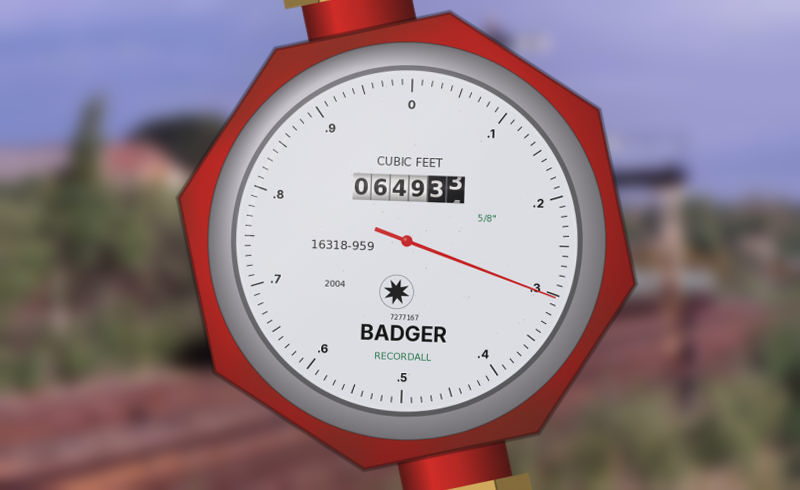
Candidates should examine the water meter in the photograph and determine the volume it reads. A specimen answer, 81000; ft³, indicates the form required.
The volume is 64933.30; ft³
